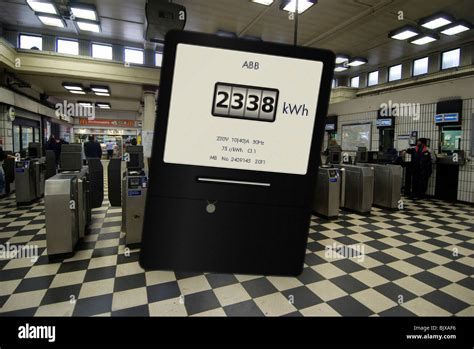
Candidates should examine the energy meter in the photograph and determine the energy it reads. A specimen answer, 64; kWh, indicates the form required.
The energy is 2338; kWh
